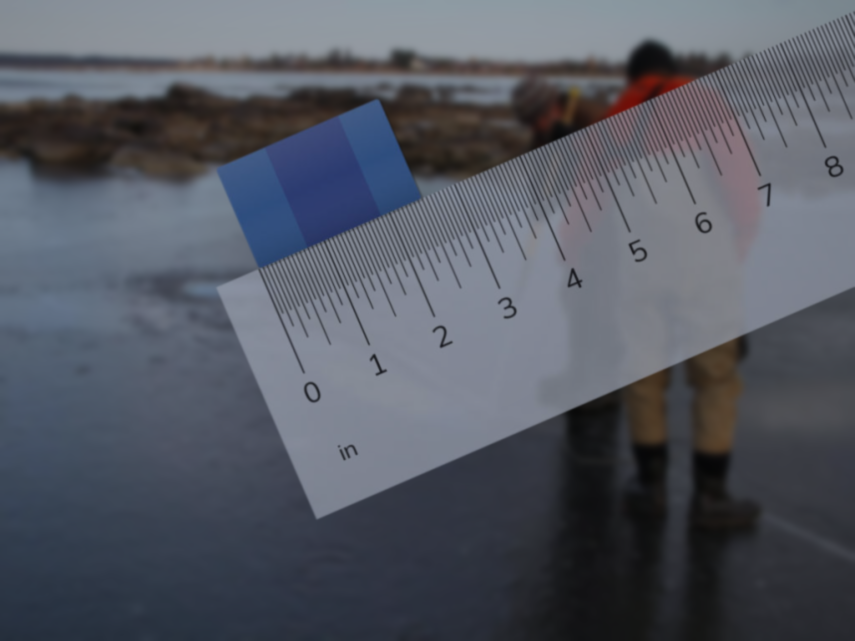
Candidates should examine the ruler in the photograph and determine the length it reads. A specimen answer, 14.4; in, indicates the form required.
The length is 2.5; in
